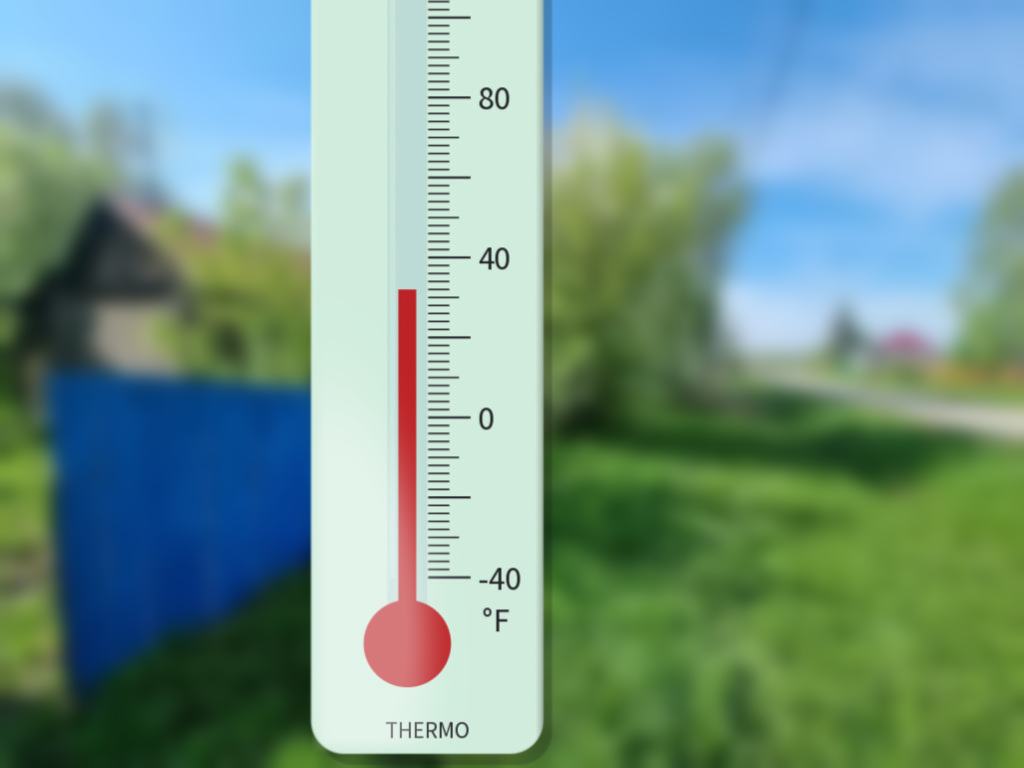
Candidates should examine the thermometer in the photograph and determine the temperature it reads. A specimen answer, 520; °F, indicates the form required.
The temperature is 32; °F
